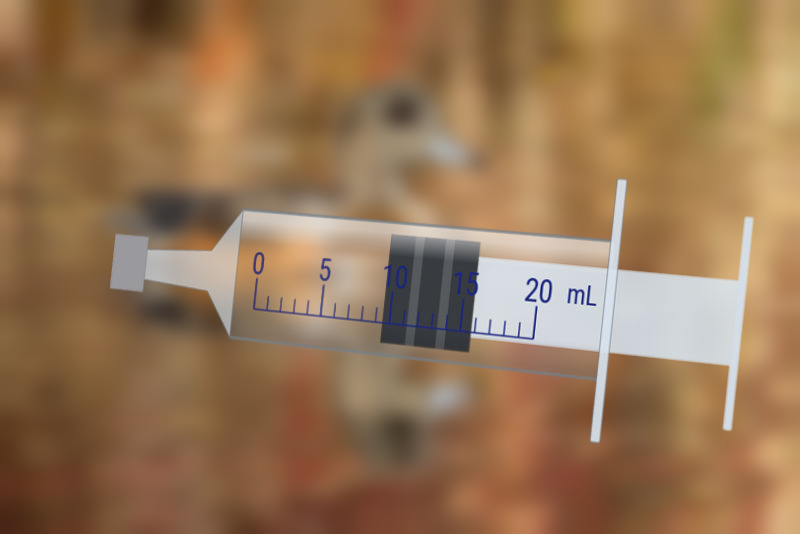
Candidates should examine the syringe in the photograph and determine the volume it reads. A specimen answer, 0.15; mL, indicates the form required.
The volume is 9.5; mL
